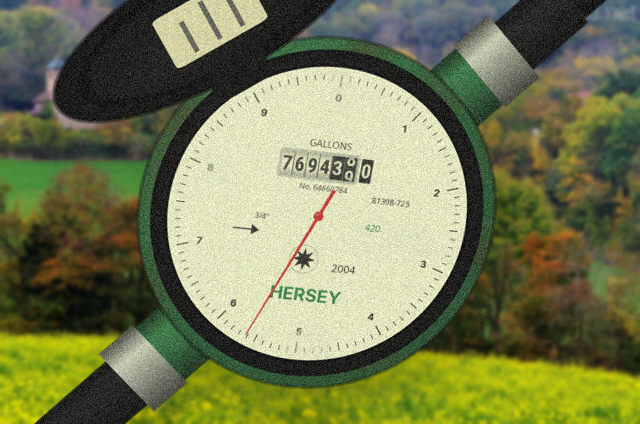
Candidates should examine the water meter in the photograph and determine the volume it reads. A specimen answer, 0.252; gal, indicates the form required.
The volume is 7694385.6; gal
